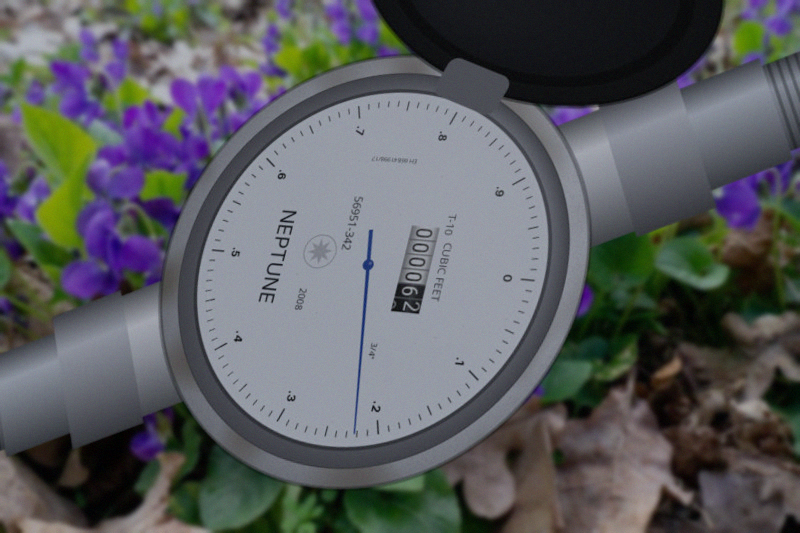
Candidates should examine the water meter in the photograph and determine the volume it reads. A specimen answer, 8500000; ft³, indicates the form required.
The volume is 62.22; ft³
